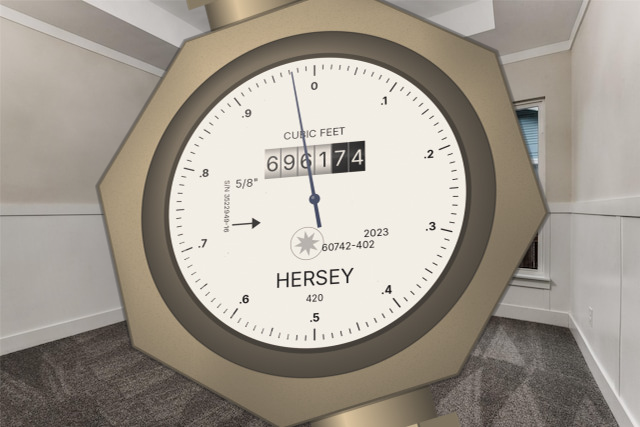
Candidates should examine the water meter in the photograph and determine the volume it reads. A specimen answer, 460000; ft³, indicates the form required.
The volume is 696173.97; ft³
